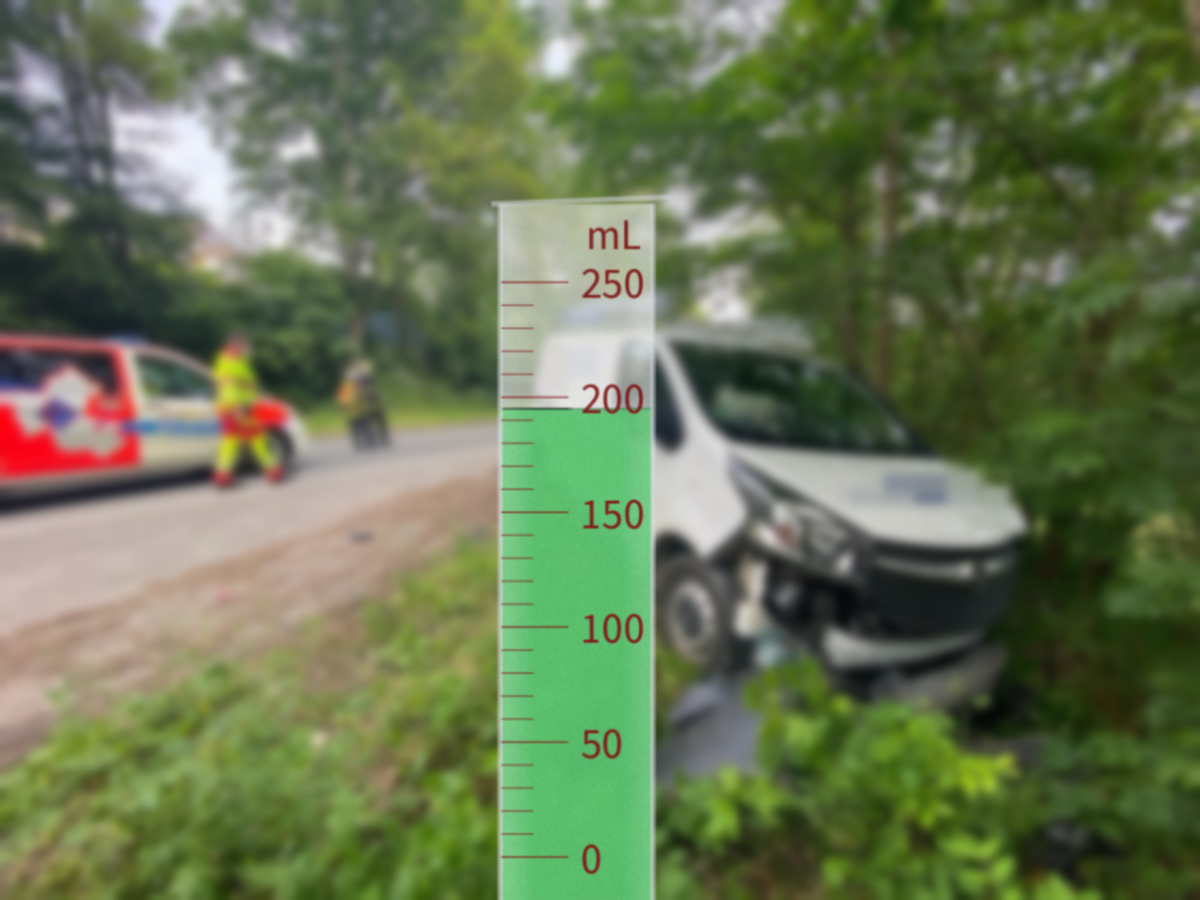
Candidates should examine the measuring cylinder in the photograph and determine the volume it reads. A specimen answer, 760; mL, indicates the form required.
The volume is 195; mL
